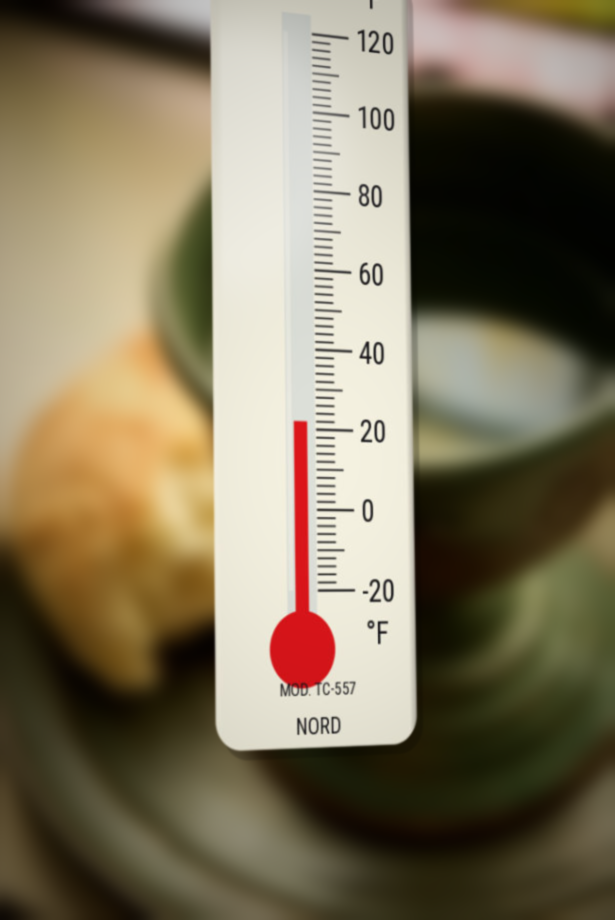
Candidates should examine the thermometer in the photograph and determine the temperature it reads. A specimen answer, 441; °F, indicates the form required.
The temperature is 22; °F
